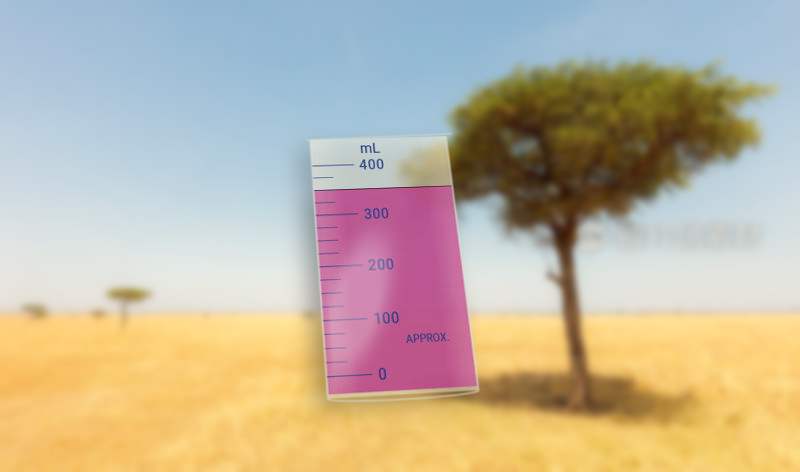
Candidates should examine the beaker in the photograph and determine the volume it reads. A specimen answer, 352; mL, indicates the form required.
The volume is 350; mL
